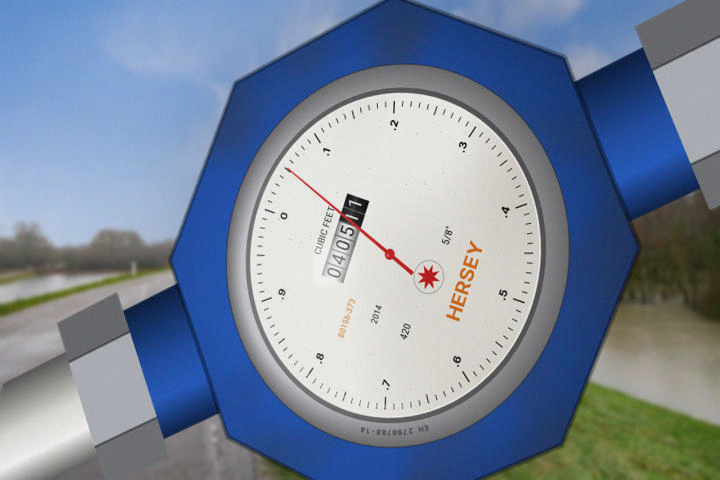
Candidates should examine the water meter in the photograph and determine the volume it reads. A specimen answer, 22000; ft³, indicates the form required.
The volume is 40511.05; ft³
